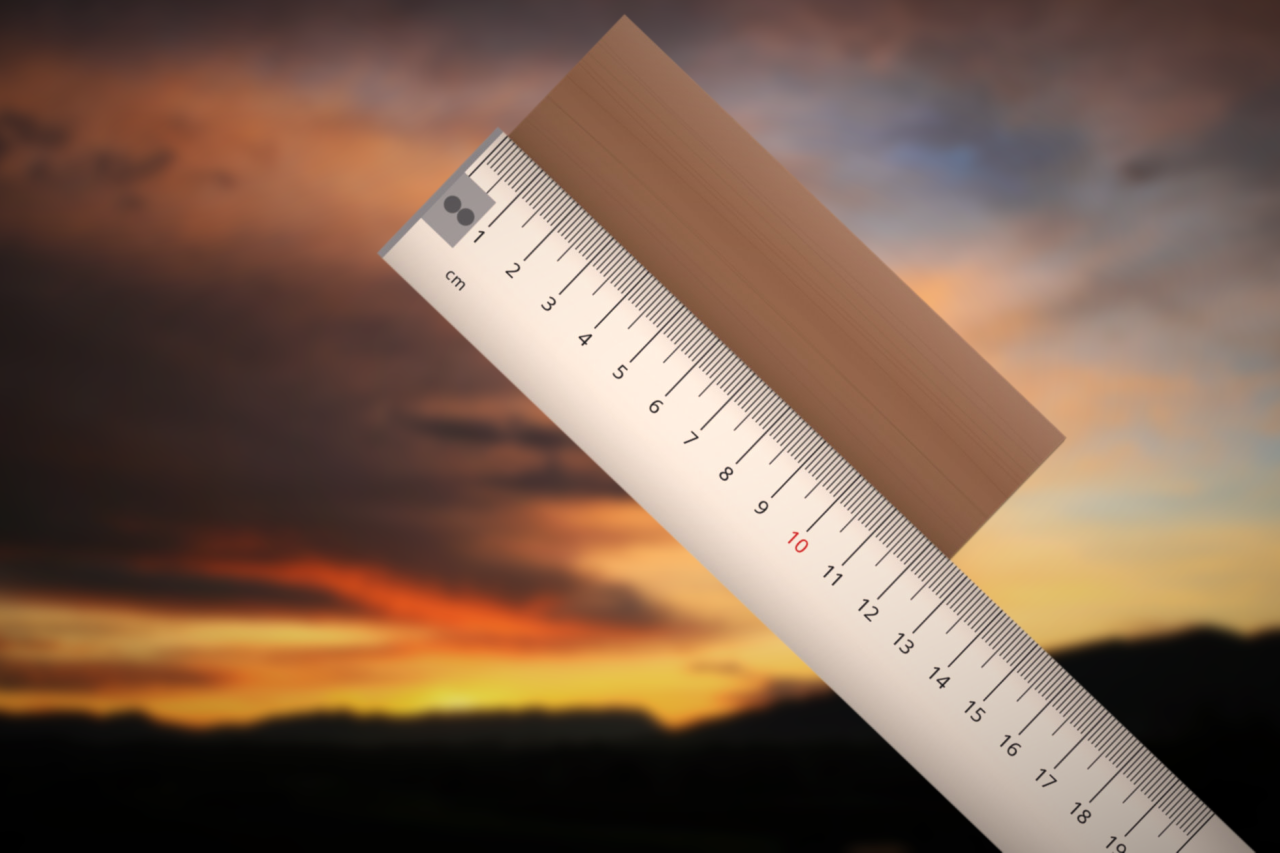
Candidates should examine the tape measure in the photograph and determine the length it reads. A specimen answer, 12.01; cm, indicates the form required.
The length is 12.5; cm
